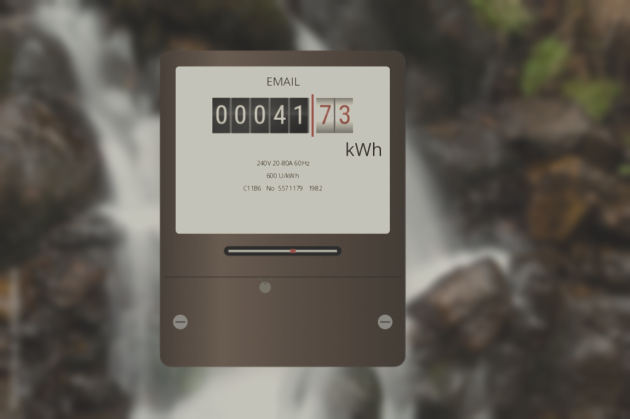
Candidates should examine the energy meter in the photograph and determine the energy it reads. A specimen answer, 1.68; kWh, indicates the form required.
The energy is 41.73; kWh
